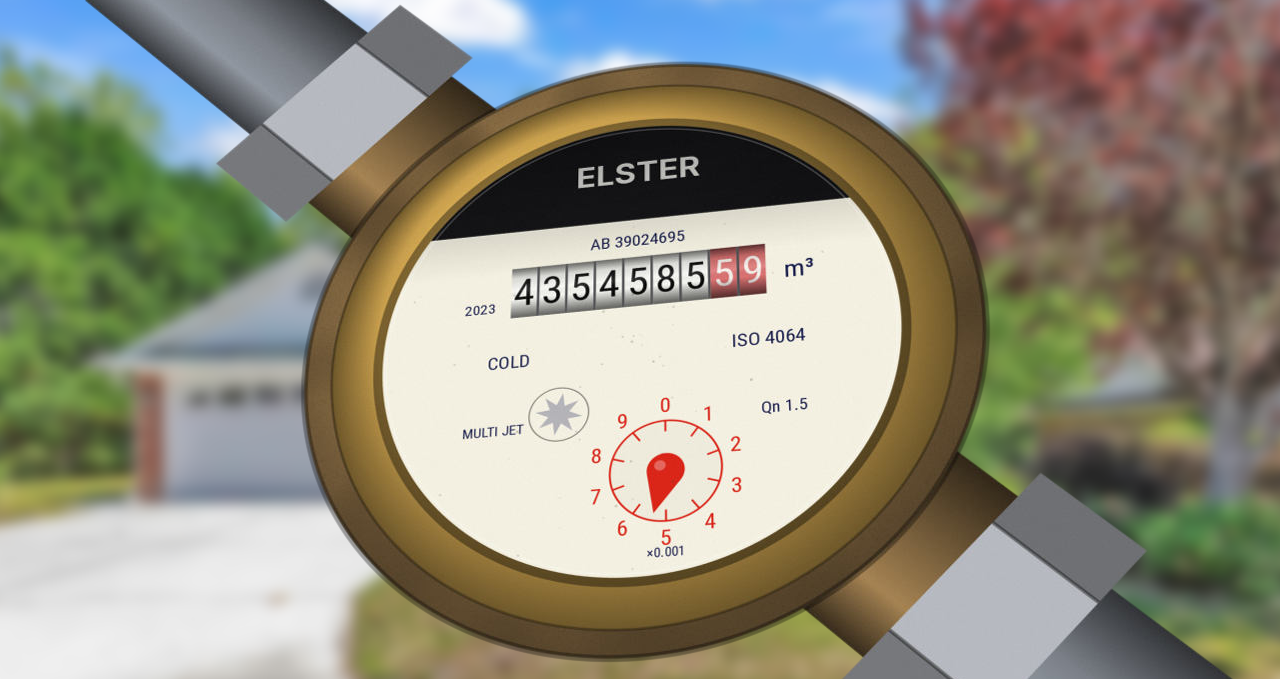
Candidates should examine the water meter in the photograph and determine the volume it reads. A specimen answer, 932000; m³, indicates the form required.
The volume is 4354585.595; m³
